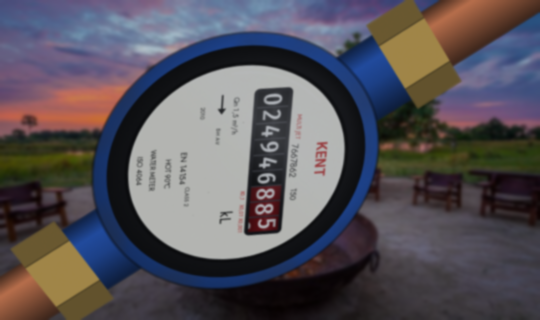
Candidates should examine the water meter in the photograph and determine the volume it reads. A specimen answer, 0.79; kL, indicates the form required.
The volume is 24946.885; kL
